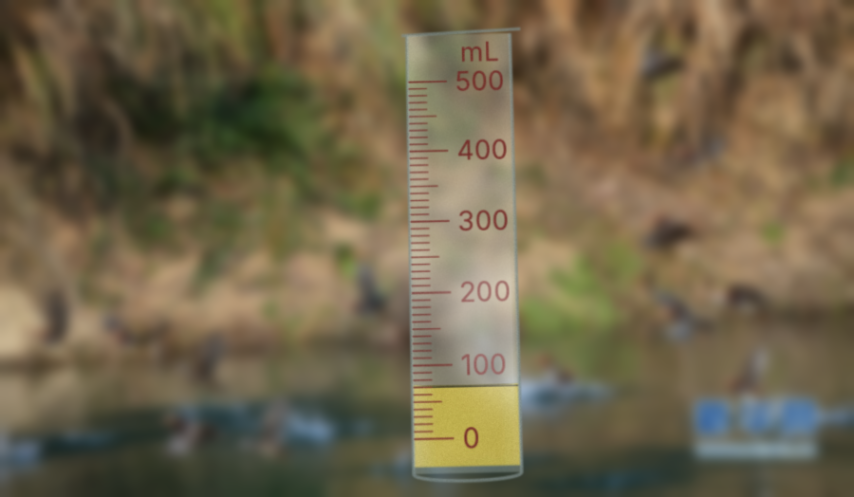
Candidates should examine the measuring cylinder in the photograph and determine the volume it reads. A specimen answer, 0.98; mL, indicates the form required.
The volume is 70; mL
